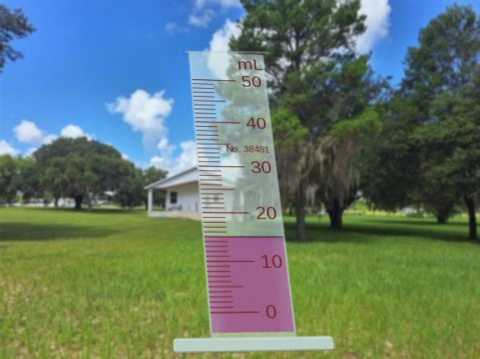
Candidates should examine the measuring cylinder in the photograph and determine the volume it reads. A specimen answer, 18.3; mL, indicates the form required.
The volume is 15; mL
